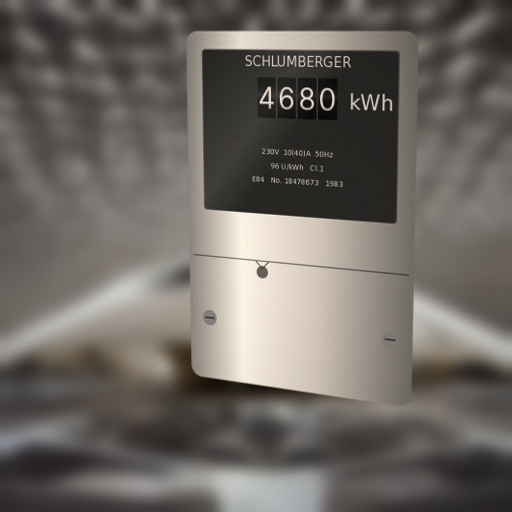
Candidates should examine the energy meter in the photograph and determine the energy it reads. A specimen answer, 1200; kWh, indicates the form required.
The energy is 4680; kWh
